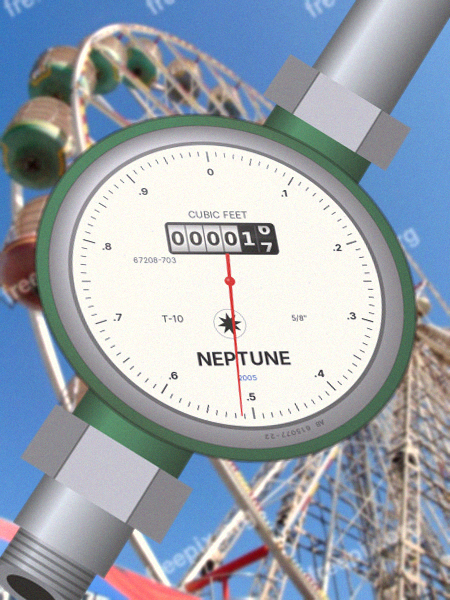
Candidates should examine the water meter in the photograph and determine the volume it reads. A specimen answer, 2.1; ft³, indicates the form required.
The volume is 16.51; ft³
